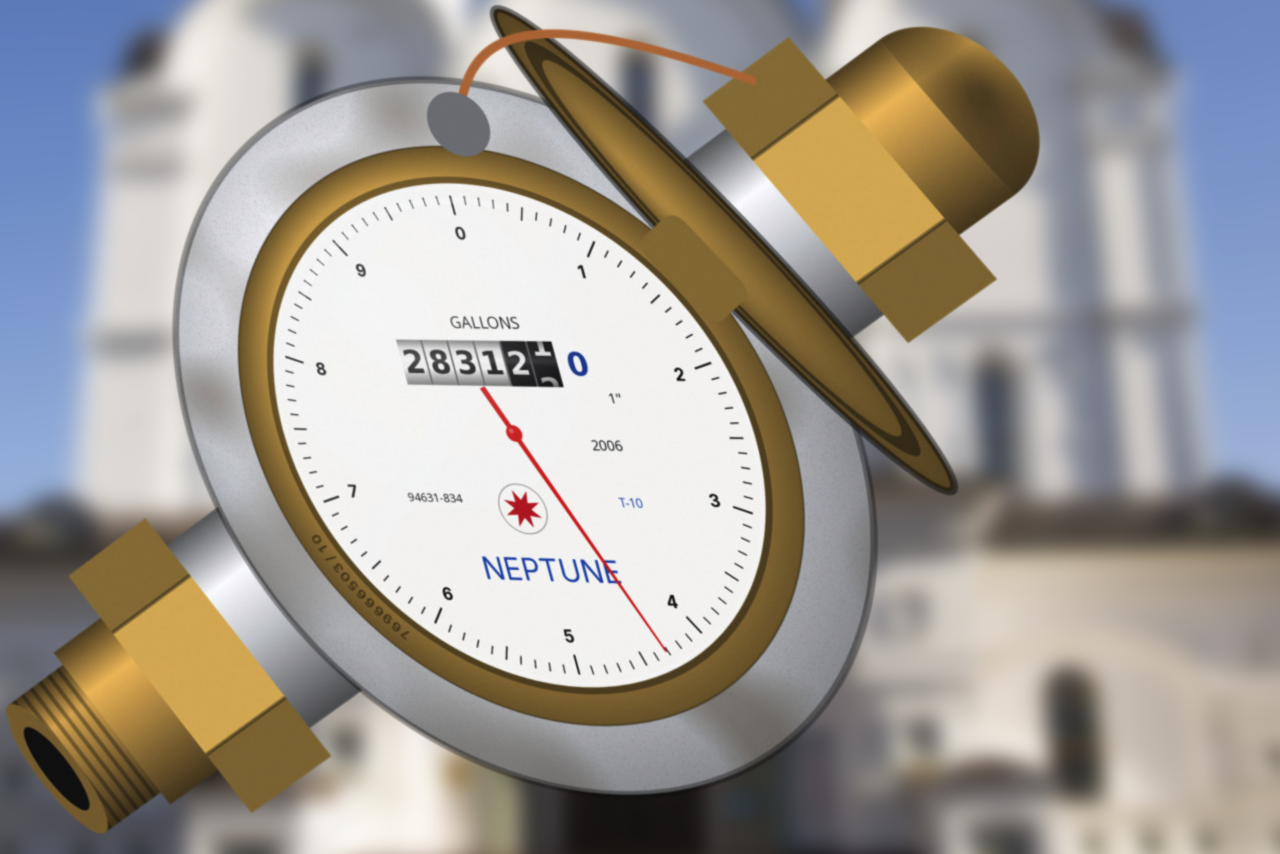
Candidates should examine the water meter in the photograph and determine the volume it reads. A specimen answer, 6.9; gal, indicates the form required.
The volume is 2831214.3; gal
